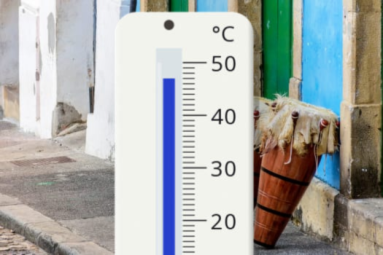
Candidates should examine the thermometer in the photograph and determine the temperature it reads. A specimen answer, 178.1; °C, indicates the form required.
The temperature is 47; °C
